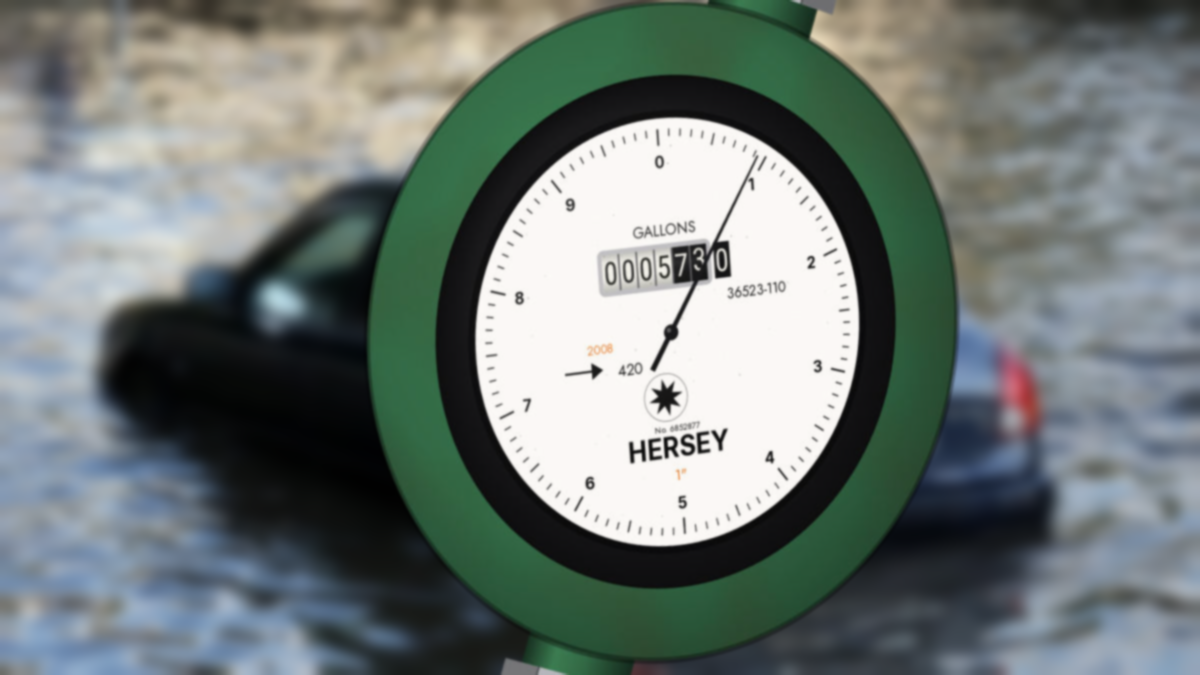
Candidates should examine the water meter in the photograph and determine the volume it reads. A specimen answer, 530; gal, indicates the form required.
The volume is 5730.9; gal
